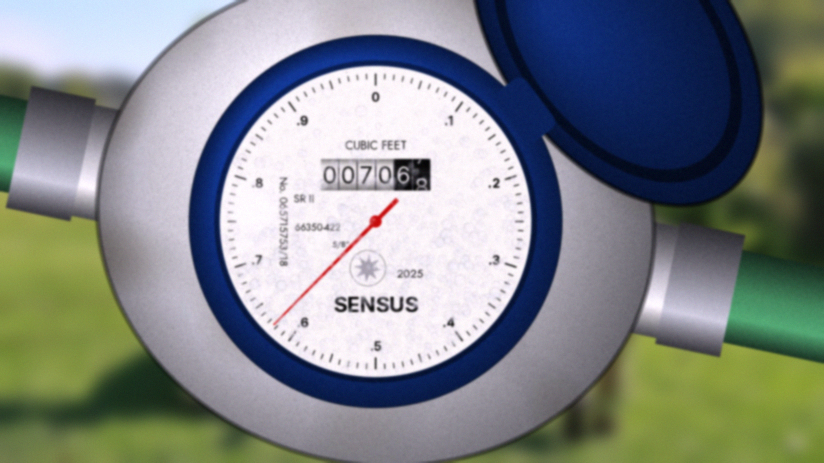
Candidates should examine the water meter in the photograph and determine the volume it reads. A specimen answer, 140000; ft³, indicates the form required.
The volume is 7067.62; ft³
